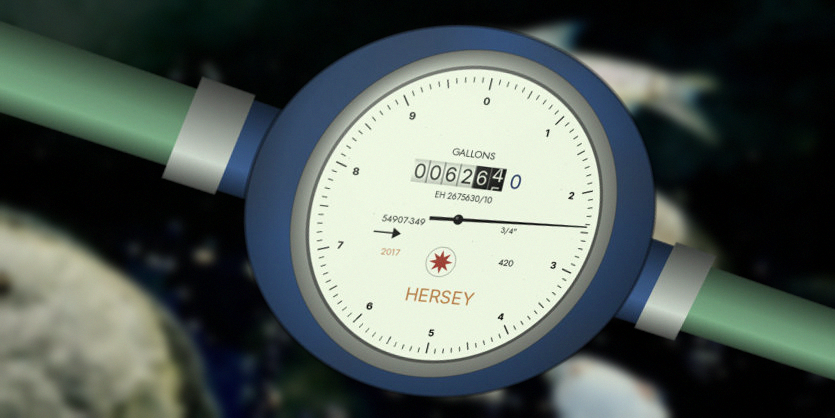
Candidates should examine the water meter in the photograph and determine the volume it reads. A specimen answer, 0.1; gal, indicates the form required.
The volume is 62642.4; gal
